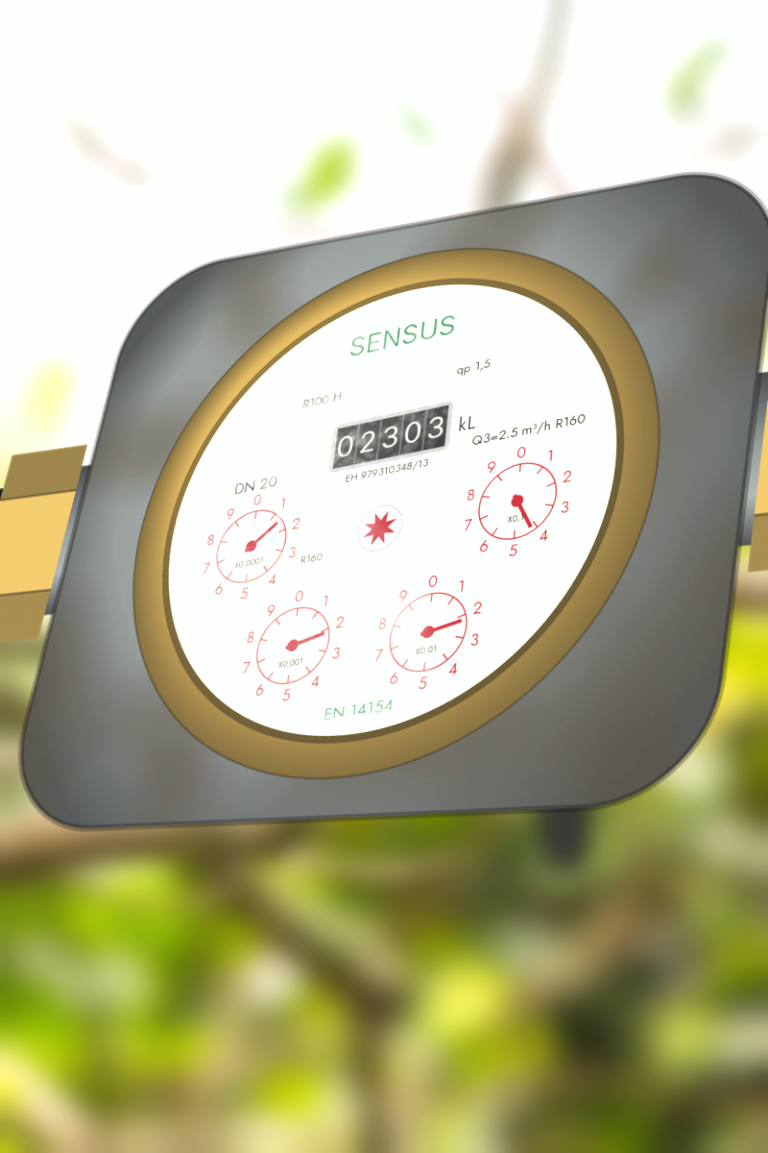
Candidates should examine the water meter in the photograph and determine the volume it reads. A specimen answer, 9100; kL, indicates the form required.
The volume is 2303.4221; kL
